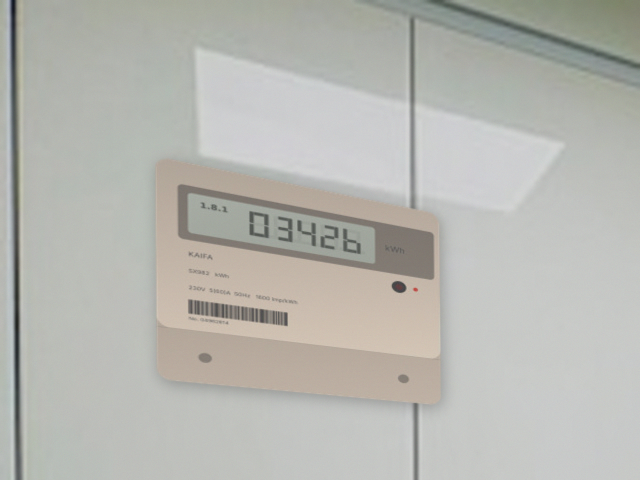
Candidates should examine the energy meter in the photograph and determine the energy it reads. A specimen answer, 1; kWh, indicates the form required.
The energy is 3426; kWh
